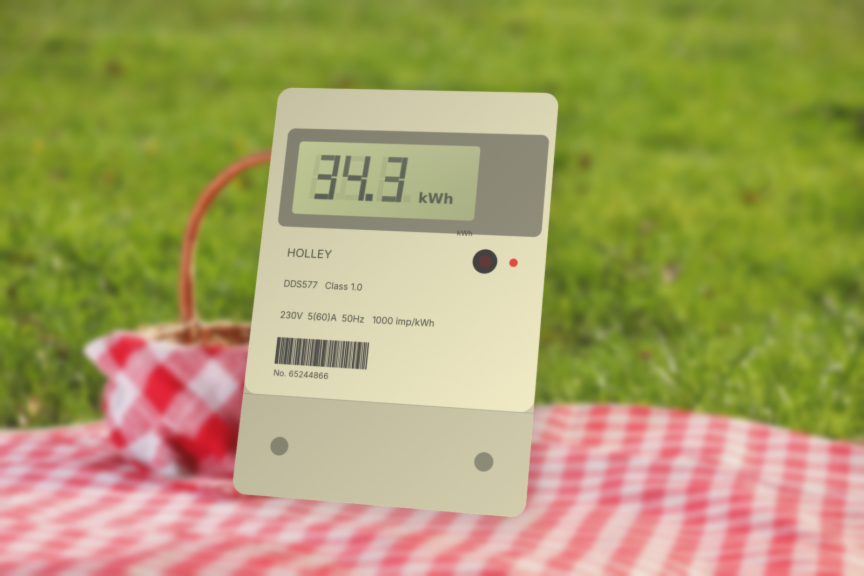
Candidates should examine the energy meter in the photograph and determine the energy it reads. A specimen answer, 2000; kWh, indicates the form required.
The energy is 34.3; kWh
